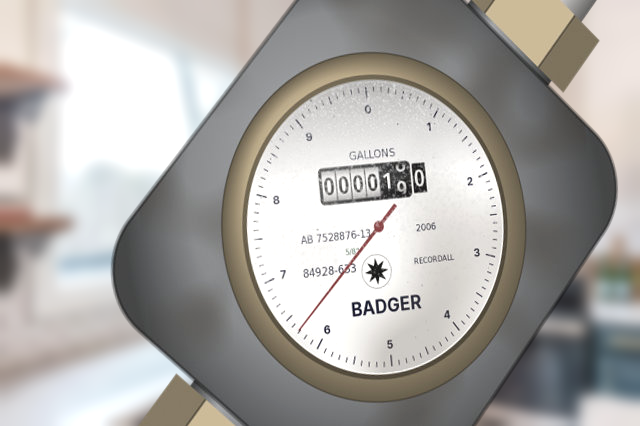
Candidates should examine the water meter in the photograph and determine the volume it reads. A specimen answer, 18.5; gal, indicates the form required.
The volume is 186.3; gal
